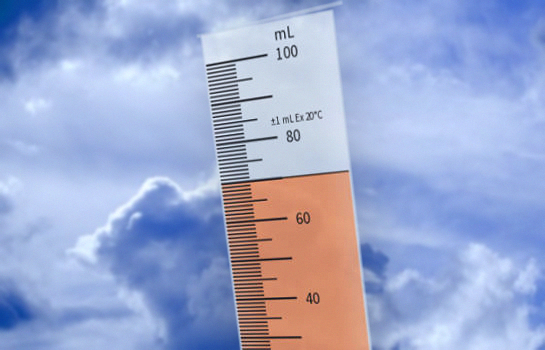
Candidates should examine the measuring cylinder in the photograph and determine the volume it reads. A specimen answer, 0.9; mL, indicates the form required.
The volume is 70; mL
